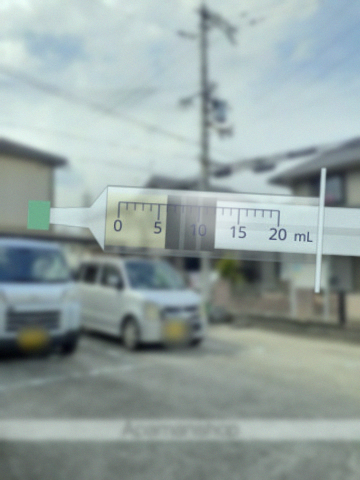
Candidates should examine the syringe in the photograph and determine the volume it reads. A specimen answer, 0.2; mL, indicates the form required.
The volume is 6; mL
